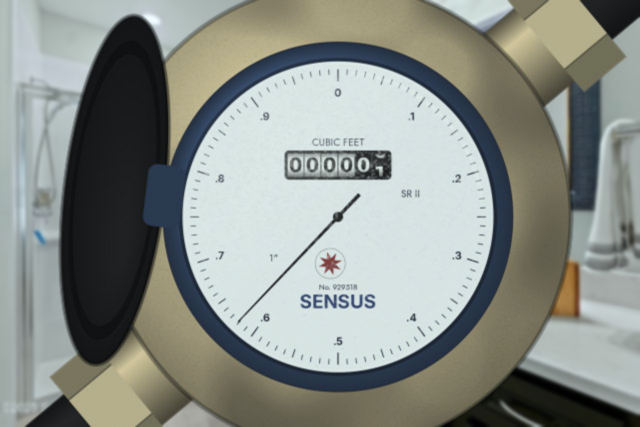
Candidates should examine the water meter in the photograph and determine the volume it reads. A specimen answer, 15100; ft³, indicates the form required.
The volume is 0.62; ft³
